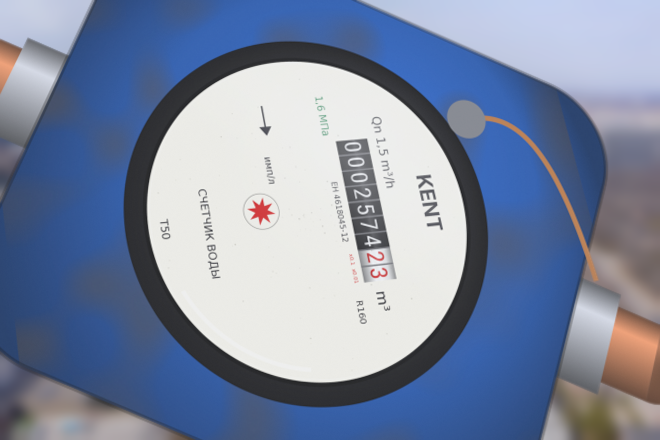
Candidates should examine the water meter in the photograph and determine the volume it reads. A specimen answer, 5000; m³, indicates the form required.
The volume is 2574.23; m³
